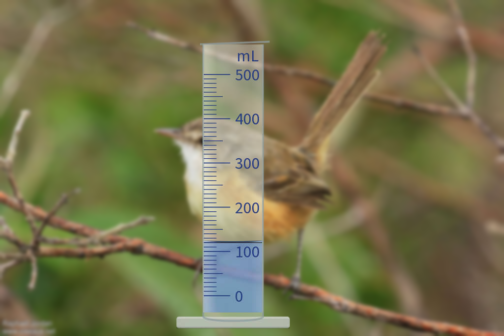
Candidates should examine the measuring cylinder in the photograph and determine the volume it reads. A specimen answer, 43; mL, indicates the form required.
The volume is 120; mL
